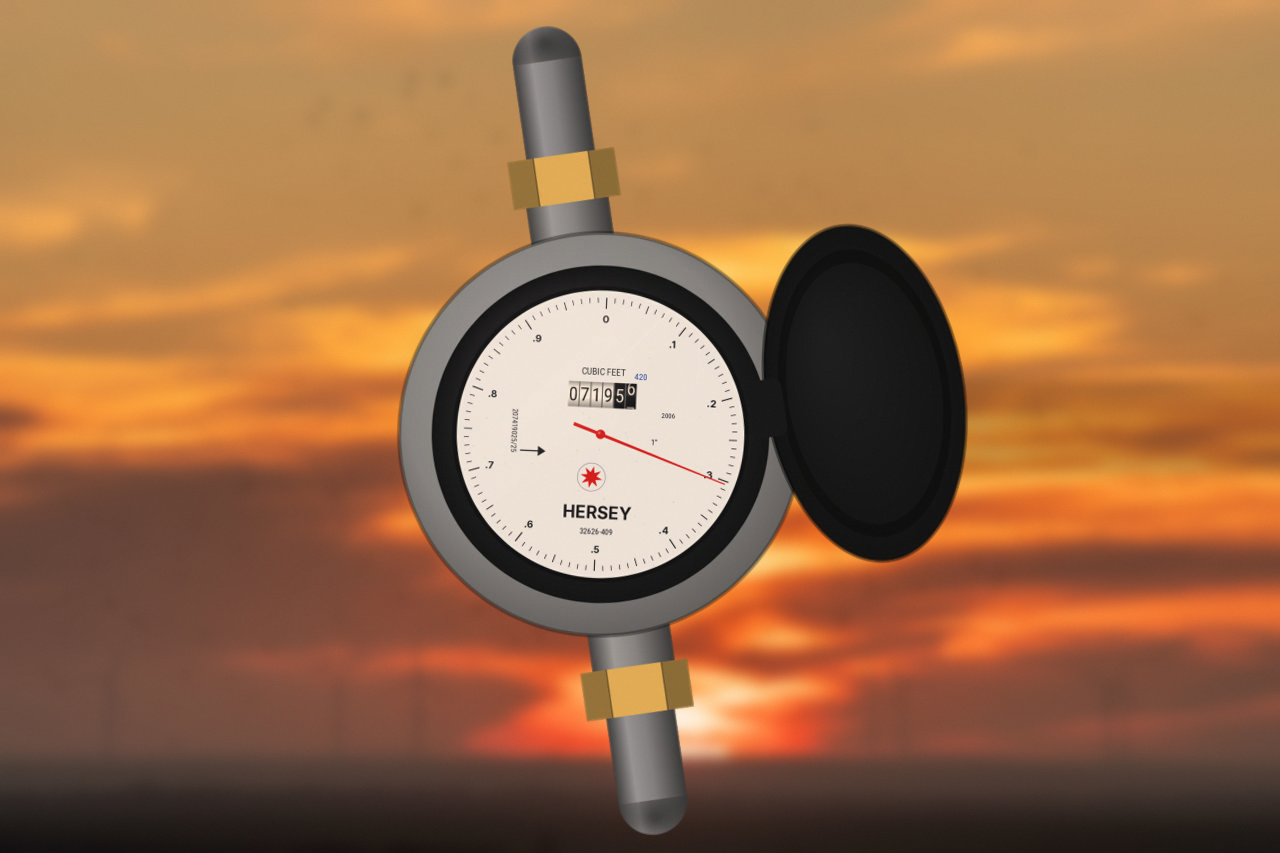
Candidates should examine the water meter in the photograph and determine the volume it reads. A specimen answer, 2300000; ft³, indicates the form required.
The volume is 71956.30; ft³
